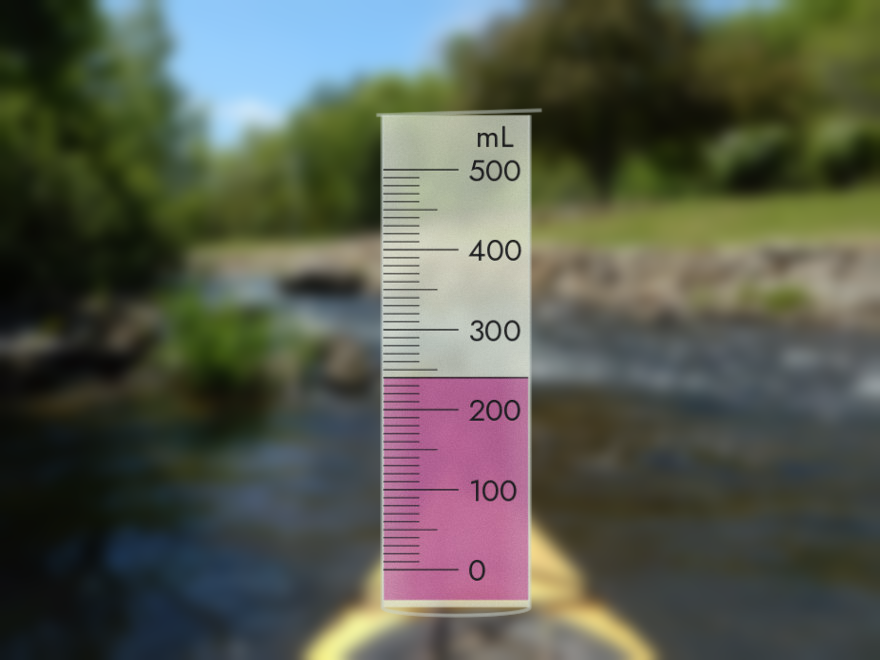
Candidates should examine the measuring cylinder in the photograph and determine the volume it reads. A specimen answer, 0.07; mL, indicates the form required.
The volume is 240; mL
